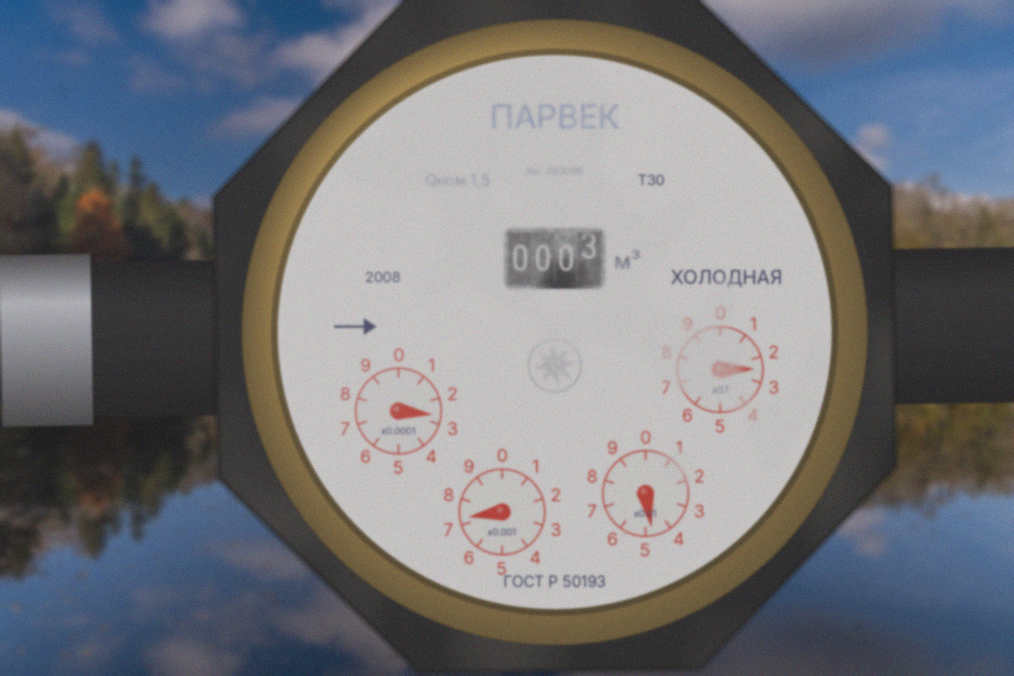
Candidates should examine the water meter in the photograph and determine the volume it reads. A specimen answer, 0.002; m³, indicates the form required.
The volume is 3.2472; m³
